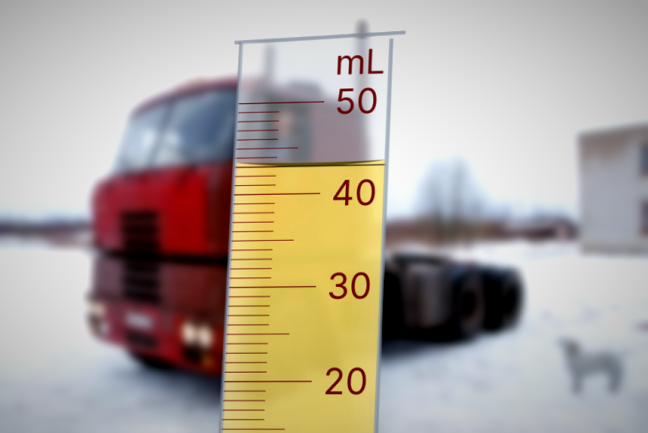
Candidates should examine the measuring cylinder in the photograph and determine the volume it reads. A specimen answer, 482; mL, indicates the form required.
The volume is 43; mL
